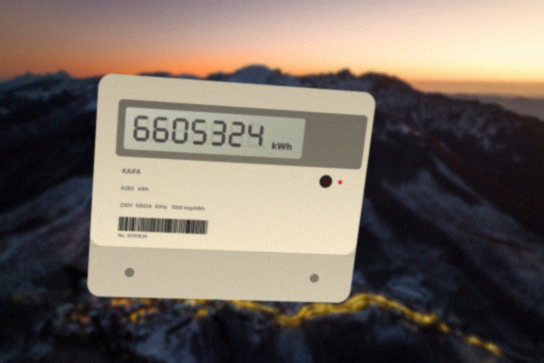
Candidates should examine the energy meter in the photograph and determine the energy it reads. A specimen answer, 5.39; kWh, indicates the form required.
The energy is 6605324; kWh
